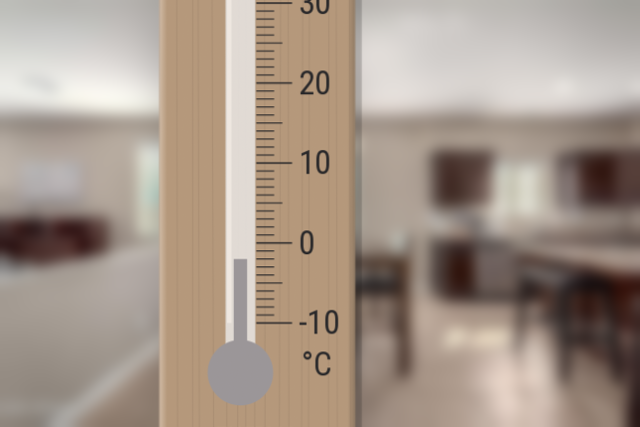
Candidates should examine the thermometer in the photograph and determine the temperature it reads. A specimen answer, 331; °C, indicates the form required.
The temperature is -2; °C
